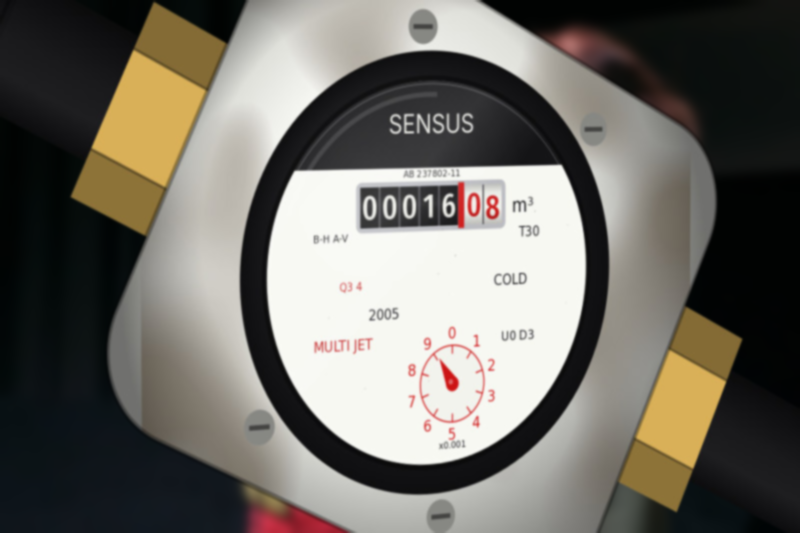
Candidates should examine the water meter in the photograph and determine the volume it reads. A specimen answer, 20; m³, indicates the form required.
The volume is 16.079; m³
